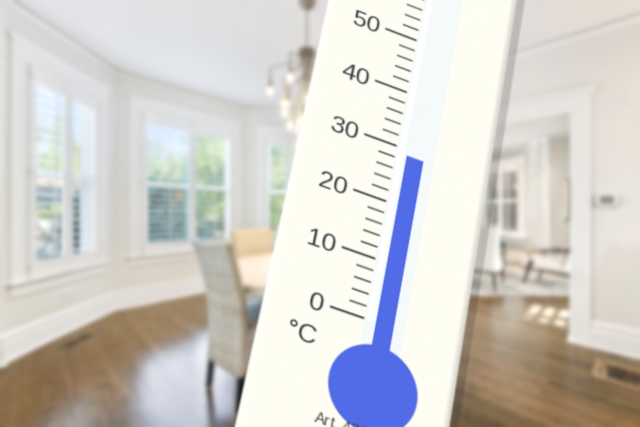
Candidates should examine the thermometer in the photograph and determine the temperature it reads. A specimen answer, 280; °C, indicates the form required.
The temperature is 29; °C
